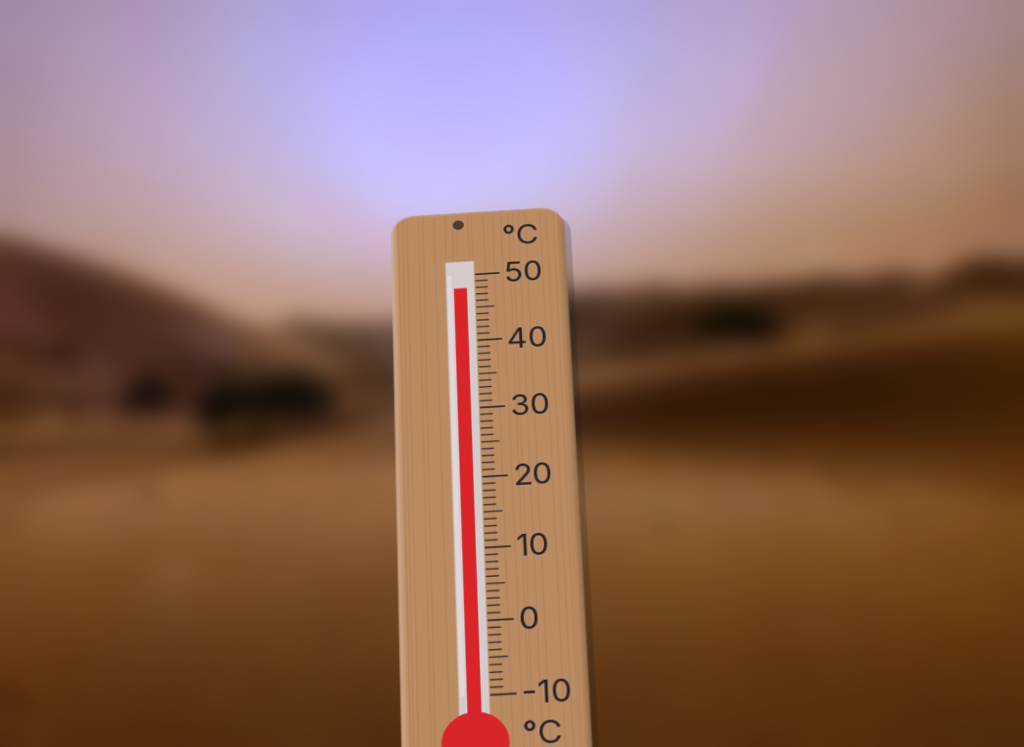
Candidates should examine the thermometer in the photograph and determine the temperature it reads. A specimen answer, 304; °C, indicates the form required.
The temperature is 48; °C
